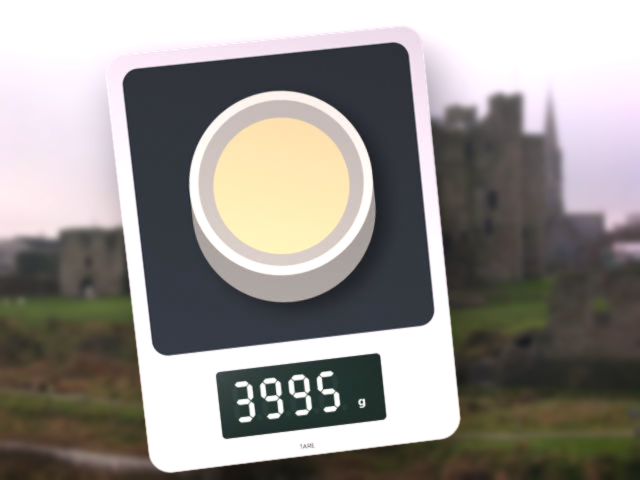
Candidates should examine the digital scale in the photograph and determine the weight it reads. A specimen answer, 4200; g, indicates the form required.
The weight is 3995; g
